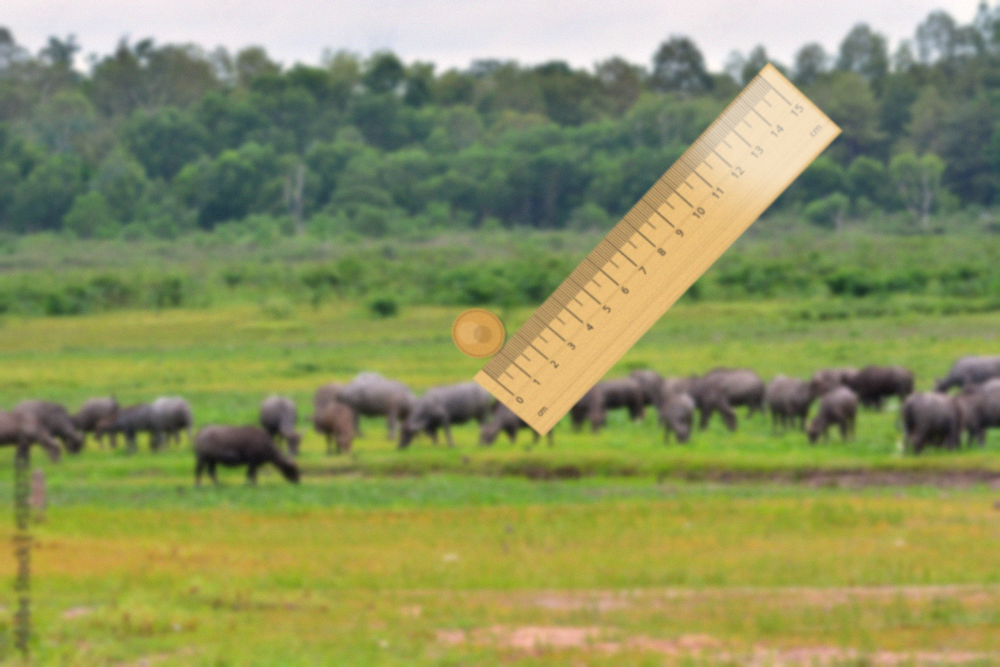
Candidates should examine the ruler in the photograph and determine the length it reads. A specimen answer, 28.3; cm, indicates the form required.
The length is 2; cm
